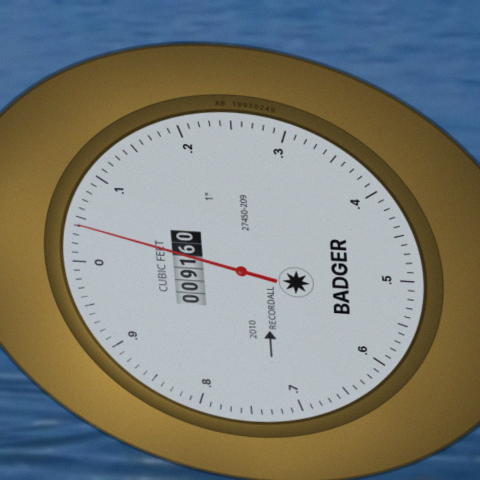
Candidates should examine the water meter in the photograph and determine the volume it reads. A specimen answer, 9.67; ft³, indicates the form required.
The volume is 9160.04; ft³
